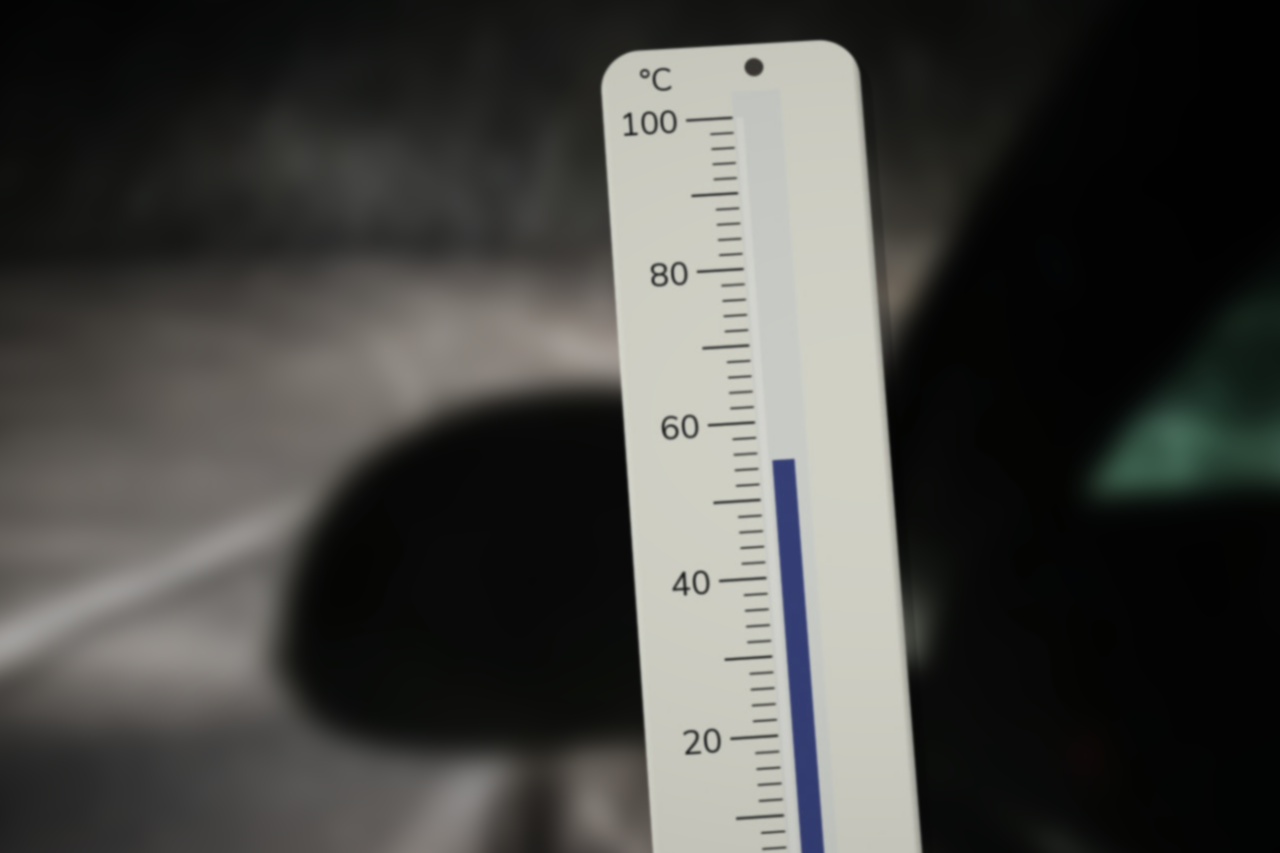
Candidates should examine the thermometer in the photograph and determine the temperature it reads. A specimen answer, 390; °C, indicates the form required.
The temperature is 55; °C
